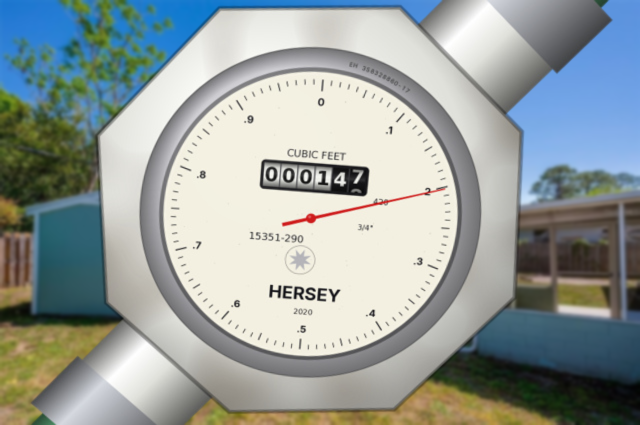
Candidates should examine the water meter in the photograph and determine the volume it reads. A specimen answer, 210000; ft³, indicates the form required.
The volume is 147.20; ft³
